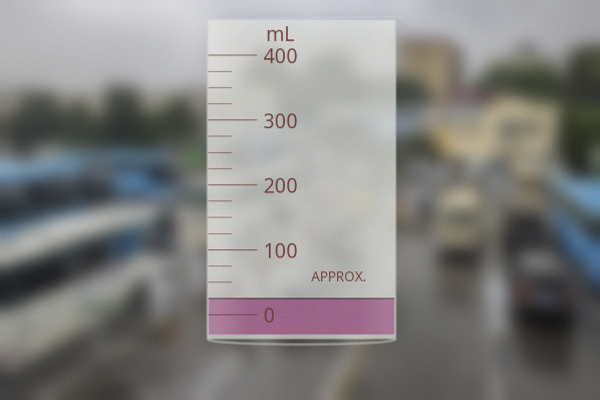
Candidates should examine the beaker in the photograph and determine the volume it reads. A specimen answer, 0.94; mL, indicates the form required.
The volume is 25; mL
